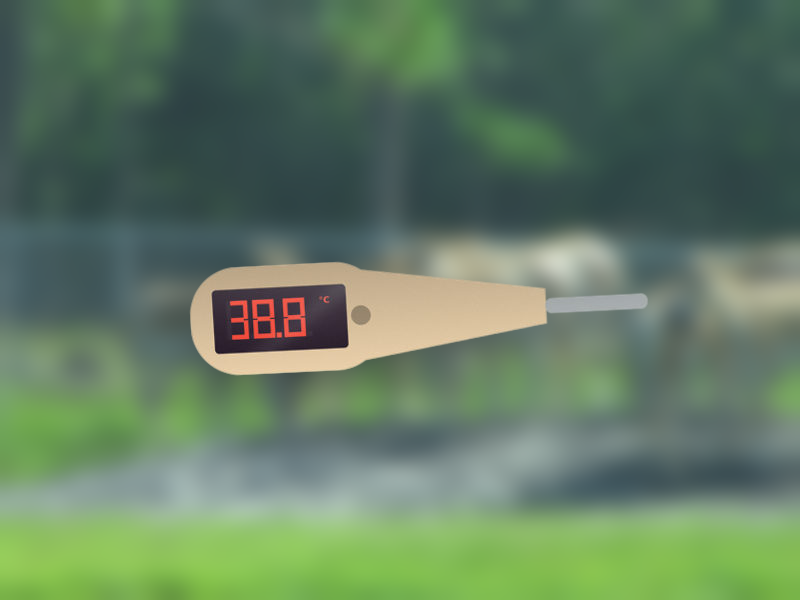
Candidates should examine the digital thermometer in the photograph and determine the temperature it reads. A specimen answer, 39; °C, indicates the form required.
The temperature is 38.8; °C
